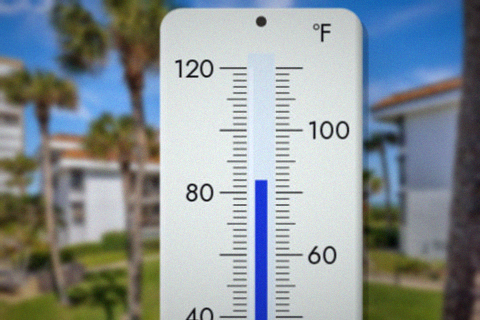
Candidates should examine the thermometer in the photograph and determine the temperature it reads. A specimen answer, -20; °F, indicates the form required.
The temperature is 84; °F
